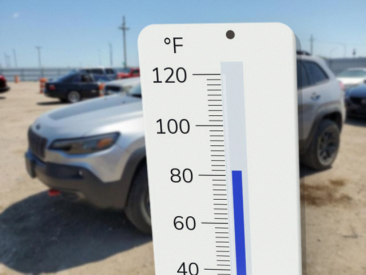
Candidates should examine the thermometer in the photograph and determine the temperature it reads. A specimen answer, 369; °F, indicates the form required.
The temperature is 82; °F
